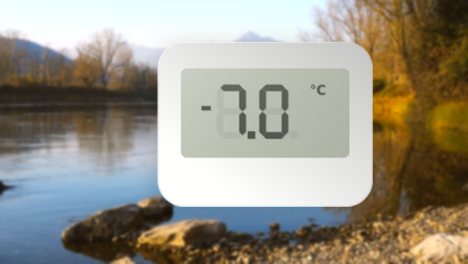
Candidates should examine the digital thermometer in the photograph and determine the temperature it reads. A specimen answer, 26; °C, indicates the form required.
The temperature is -7.0; °C
